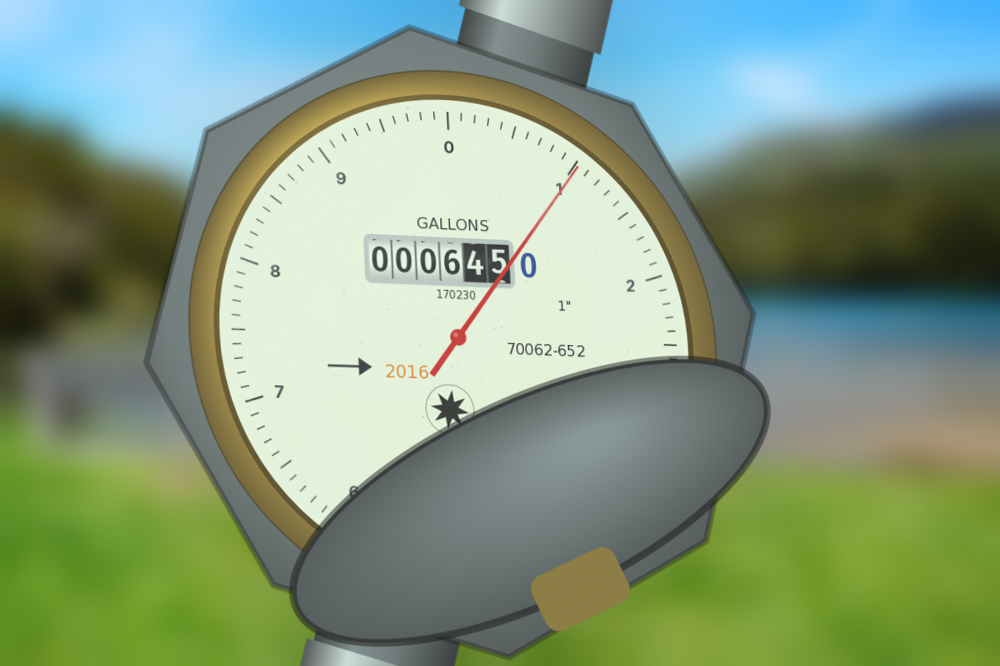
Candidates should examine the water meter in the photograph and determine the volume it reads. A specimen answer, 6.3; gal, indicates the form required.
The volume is 6451.0; gal
